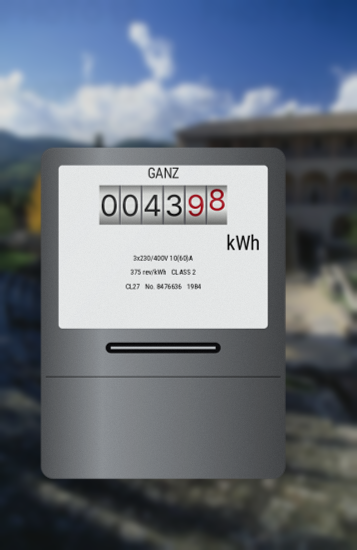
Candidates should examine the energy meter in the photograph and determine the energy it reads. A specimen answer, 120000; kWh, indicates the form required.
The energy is 43.98; kWh
